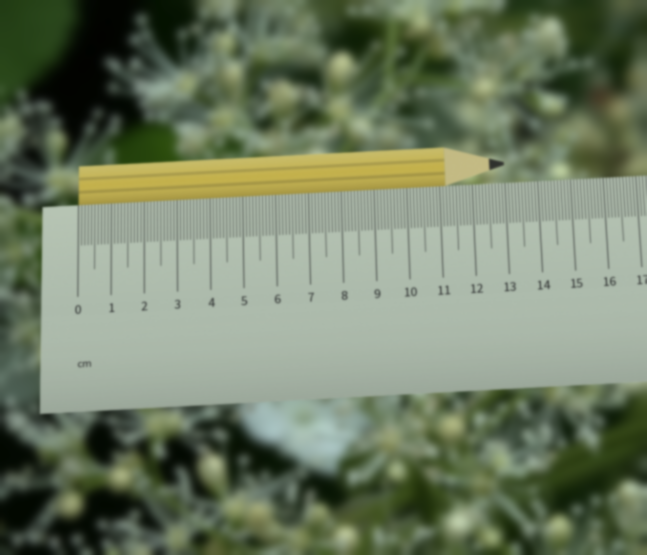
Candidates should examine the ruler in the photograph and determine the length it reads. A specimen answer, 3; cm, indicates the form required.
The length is 13; cm
